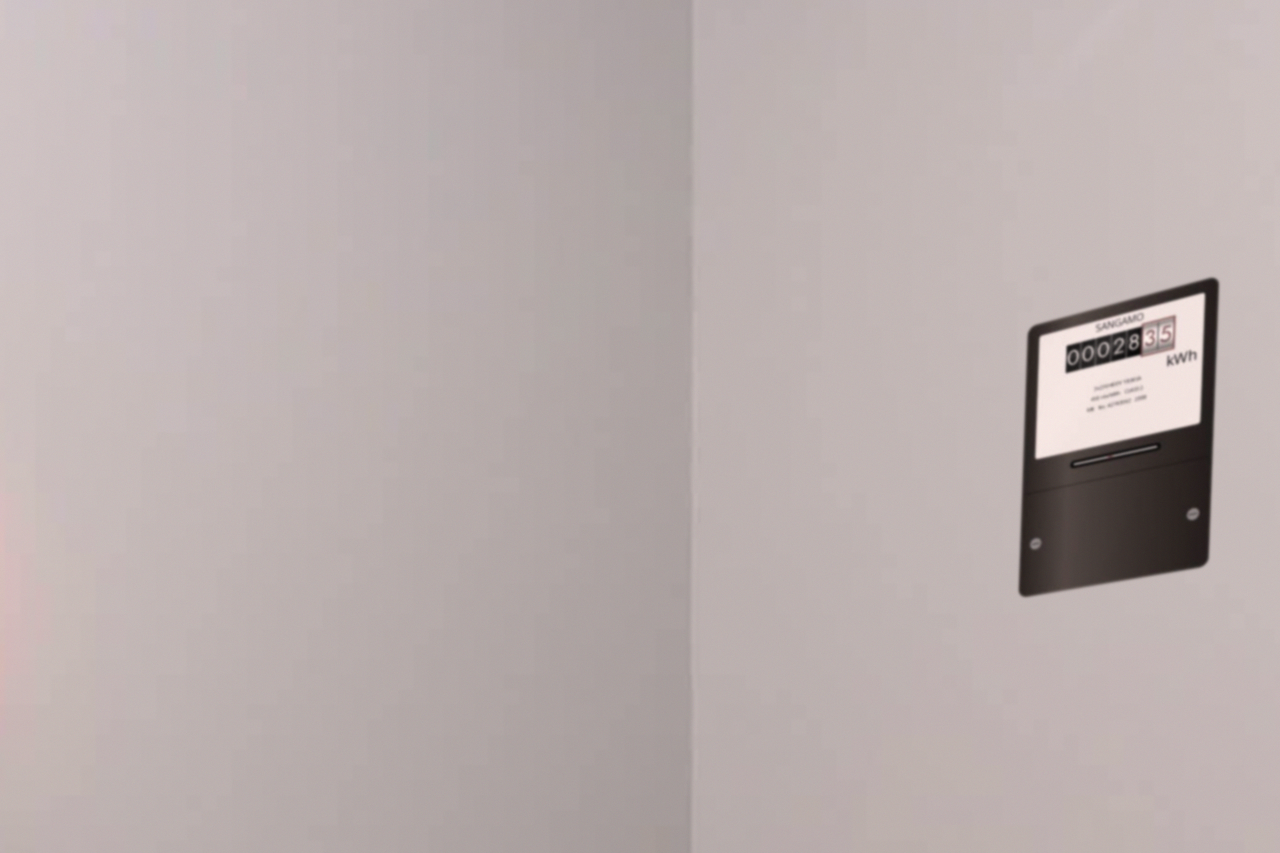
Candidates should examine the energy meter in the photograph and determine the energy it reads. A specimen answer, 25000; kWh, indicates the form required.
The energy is 28.35; kWh
